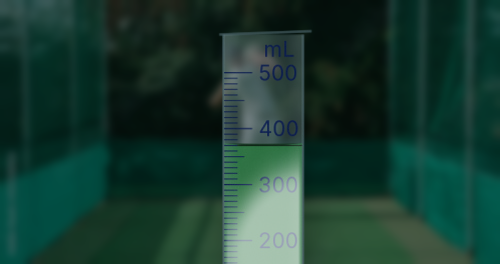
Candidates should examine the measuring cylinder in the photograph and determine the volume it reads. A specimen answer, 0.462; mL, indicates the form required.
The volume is 370; mL
